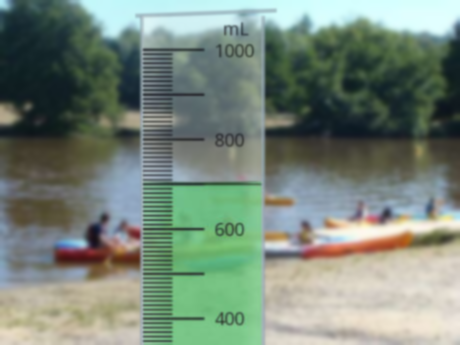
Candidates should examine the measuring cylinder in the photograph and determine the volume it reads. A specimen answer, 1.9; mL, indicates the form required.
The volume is 700; mL
